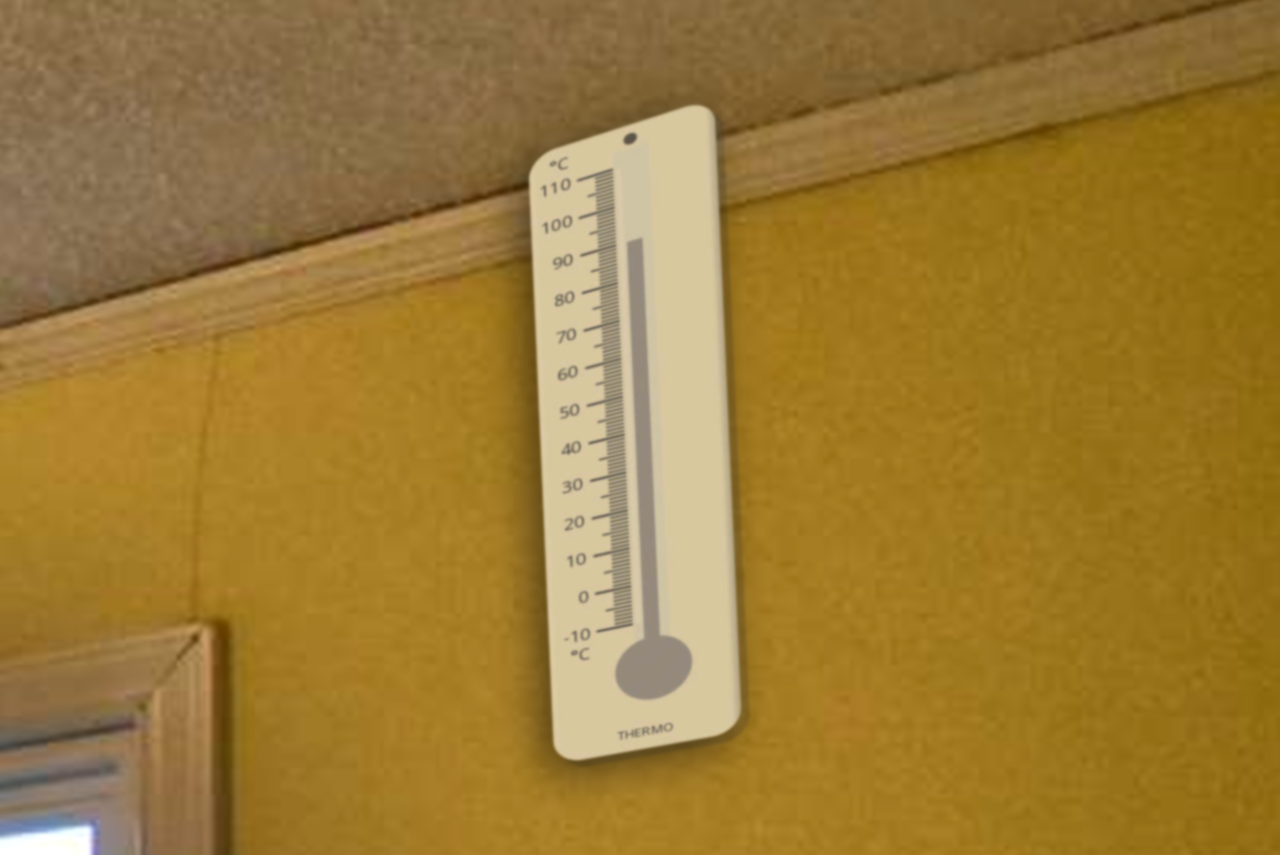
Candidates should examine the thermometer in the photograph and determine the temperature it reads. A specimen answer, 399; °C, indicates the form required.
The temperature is 90; °C
